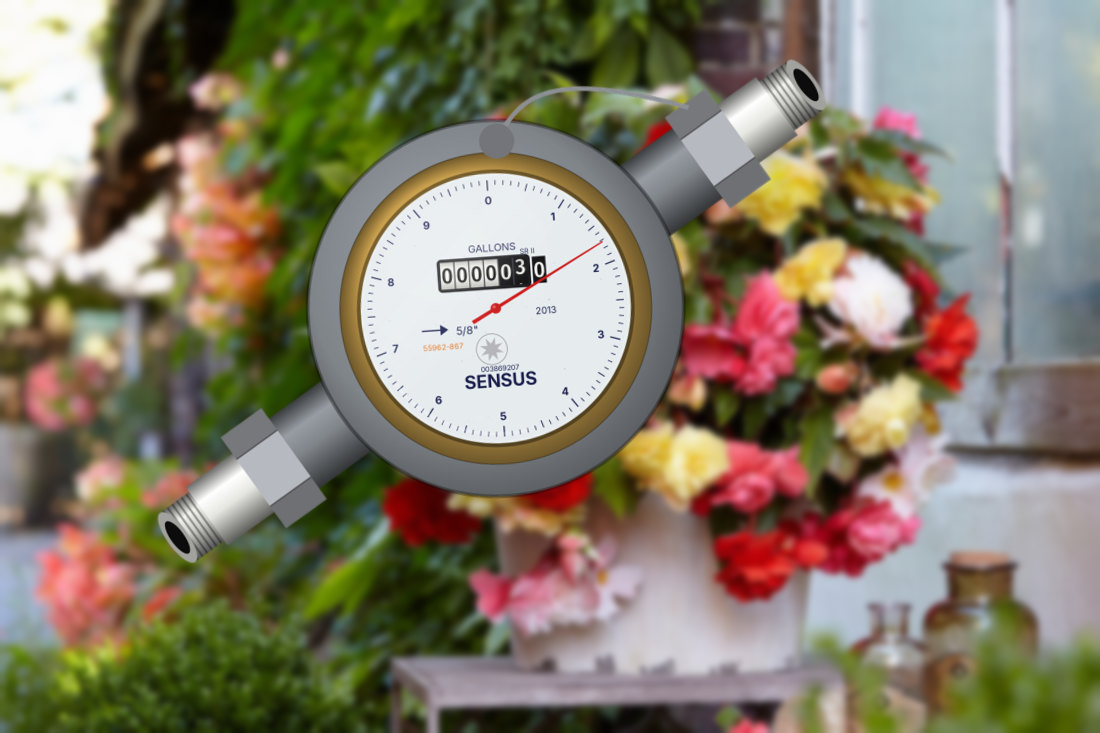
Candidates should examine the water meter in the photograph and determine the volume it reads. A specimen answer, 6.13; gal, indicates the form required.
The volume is 31.7; gal
